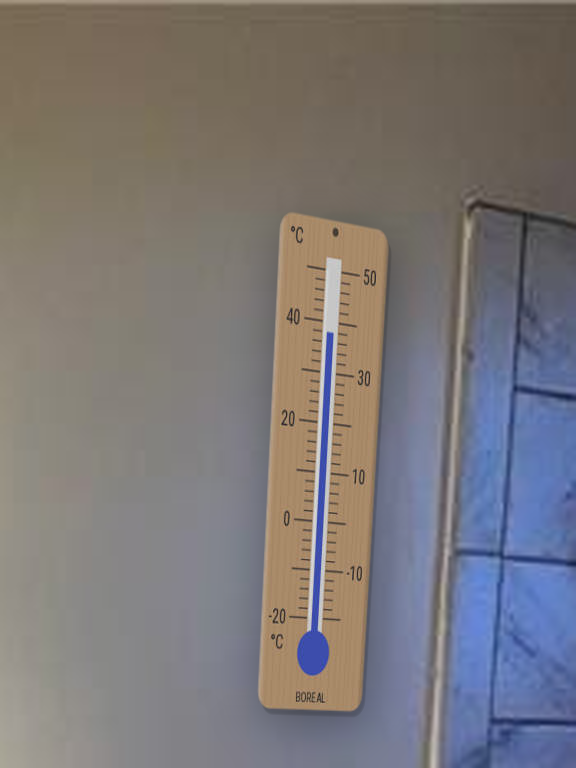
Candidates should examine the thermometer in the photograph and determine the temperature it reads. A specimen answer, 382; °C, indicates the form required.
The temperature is 38; °C
